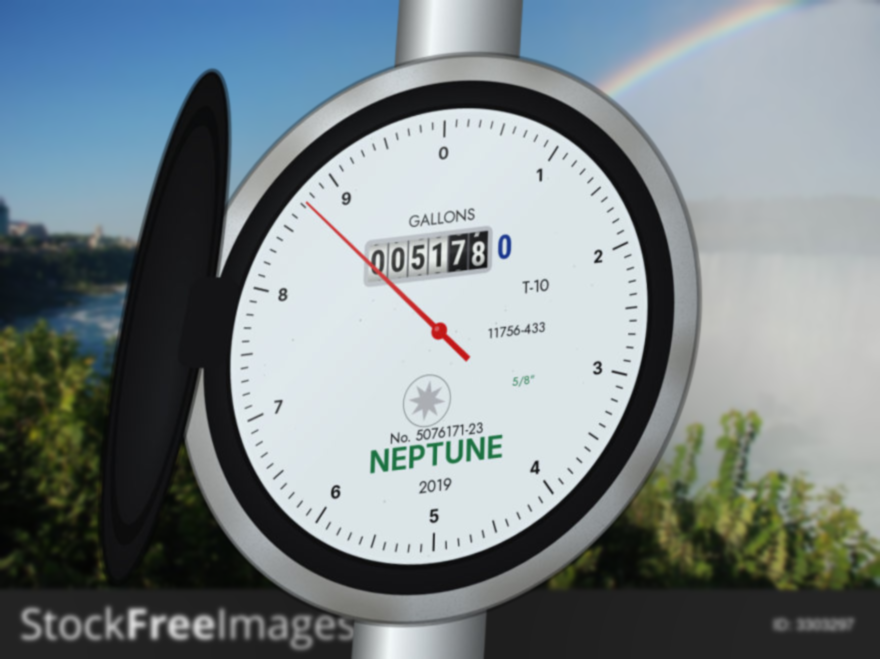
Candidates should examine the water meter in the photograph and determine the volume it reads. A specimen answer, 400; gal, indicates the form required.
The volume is 51778.7; gal
